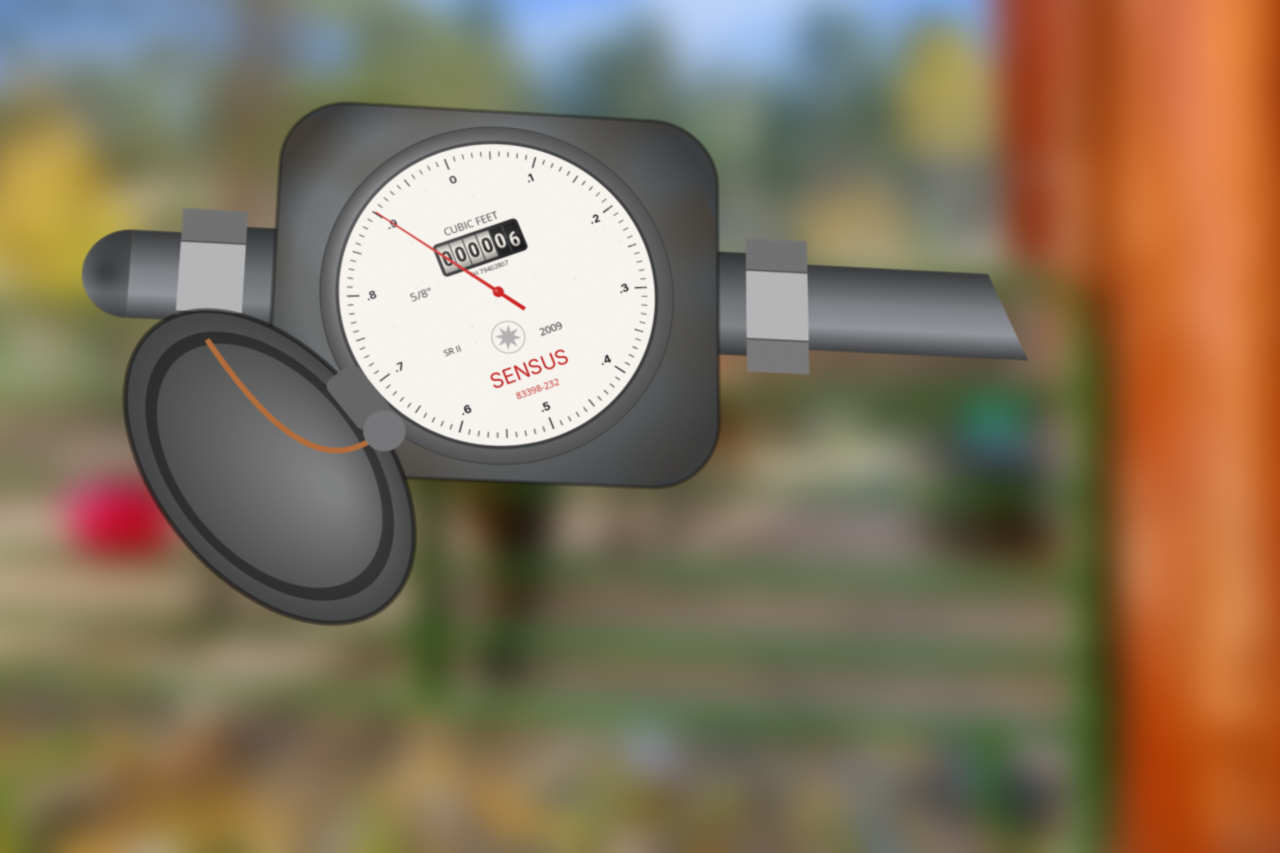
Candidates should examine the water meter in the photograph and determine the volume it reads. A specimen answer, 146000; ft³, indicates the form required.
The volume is 5.90; ft³
